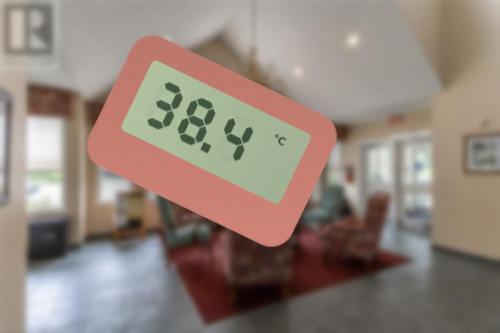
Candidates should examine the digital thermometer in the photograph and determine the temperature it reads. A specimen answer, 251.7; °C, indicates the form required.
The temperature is 38.4; °C
